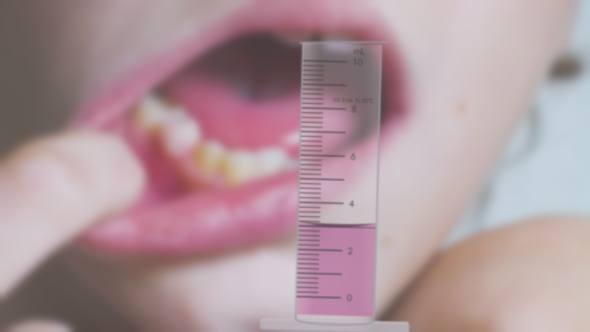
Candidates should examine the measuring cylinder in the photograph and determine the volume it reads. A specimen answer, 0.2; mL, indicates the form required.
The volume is 3; mL
